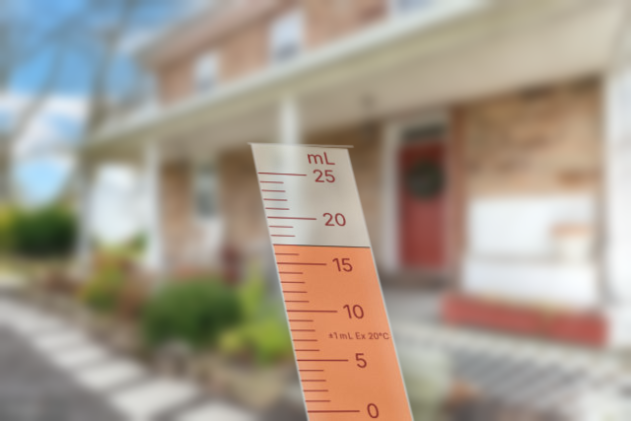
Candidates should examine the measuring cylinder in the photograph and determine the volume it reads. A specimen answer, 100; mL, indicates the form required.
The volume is 17; mL
